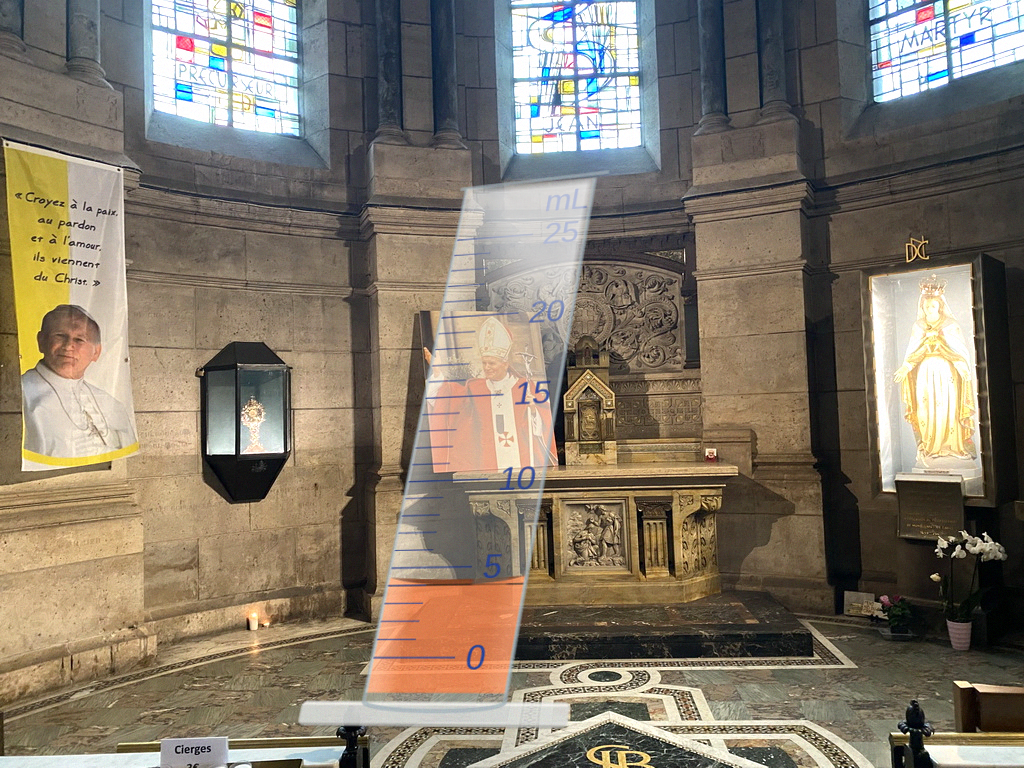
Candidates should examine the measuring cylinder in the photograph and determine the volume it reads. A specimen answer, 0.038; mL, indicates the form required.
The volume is 4; mL
